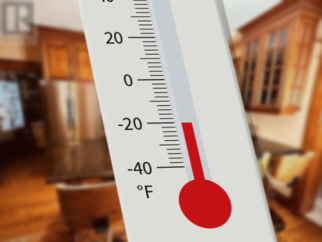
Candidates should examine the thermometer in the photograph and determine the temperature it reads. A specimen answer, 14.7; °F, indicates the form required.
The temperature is -20; °F
